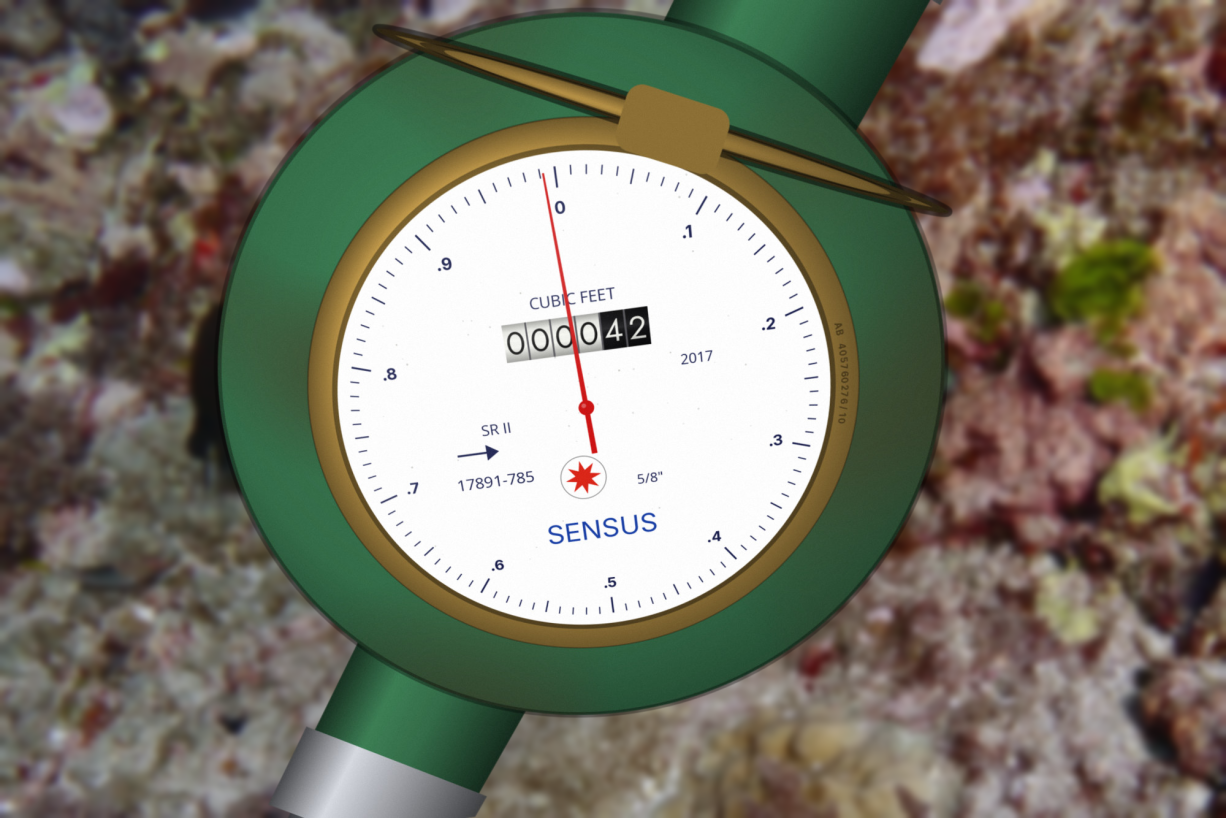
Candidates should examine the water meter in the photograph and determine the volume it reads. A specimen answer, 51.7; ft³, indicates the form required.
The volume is 41.99; ft³
